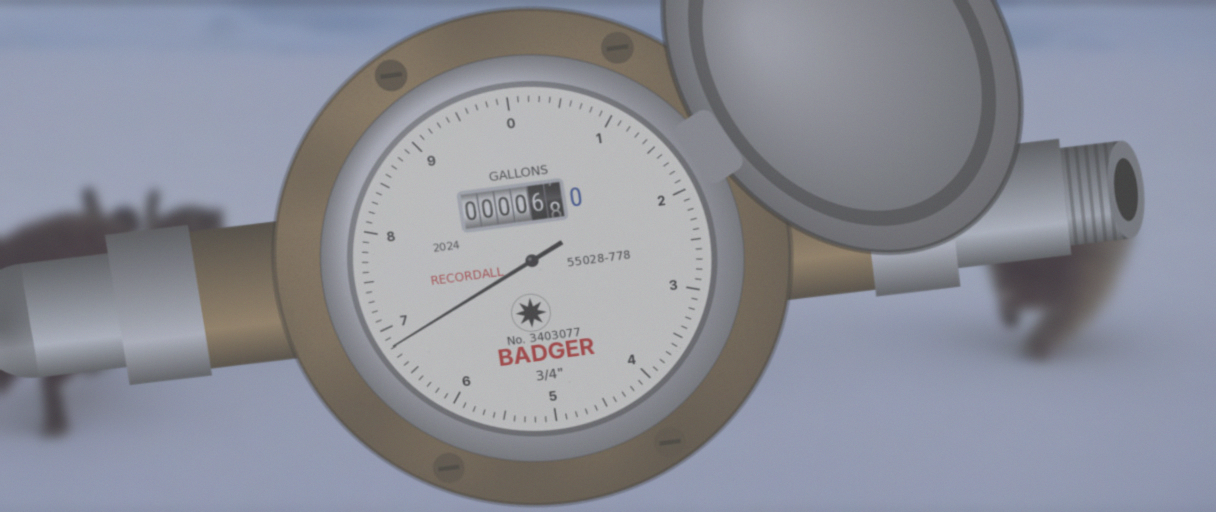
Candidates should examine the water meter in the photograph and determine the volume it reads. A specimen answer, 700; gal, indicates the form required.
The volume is 676.8; gal
